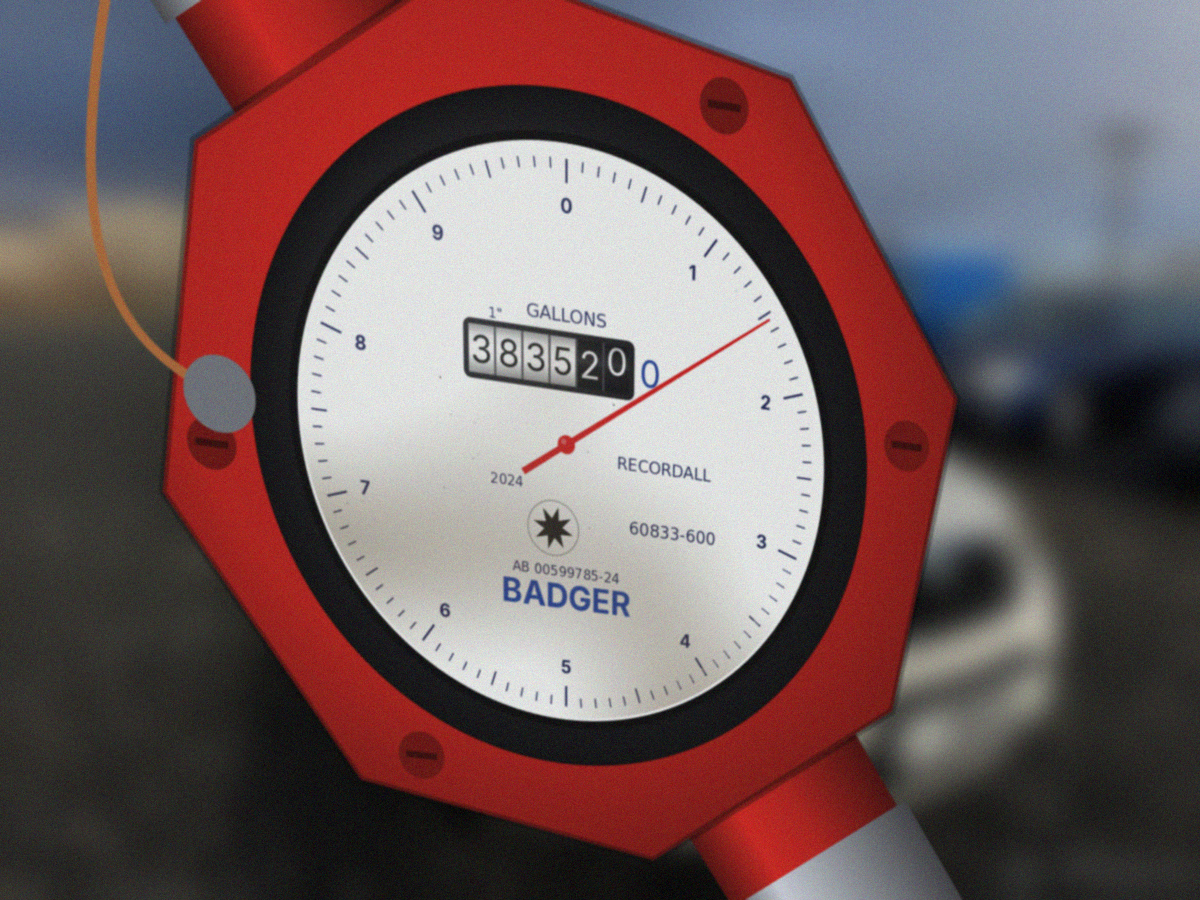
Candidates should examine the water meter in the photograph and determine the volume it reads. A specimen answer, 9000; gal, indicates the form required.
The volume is 3835201.5; gal
